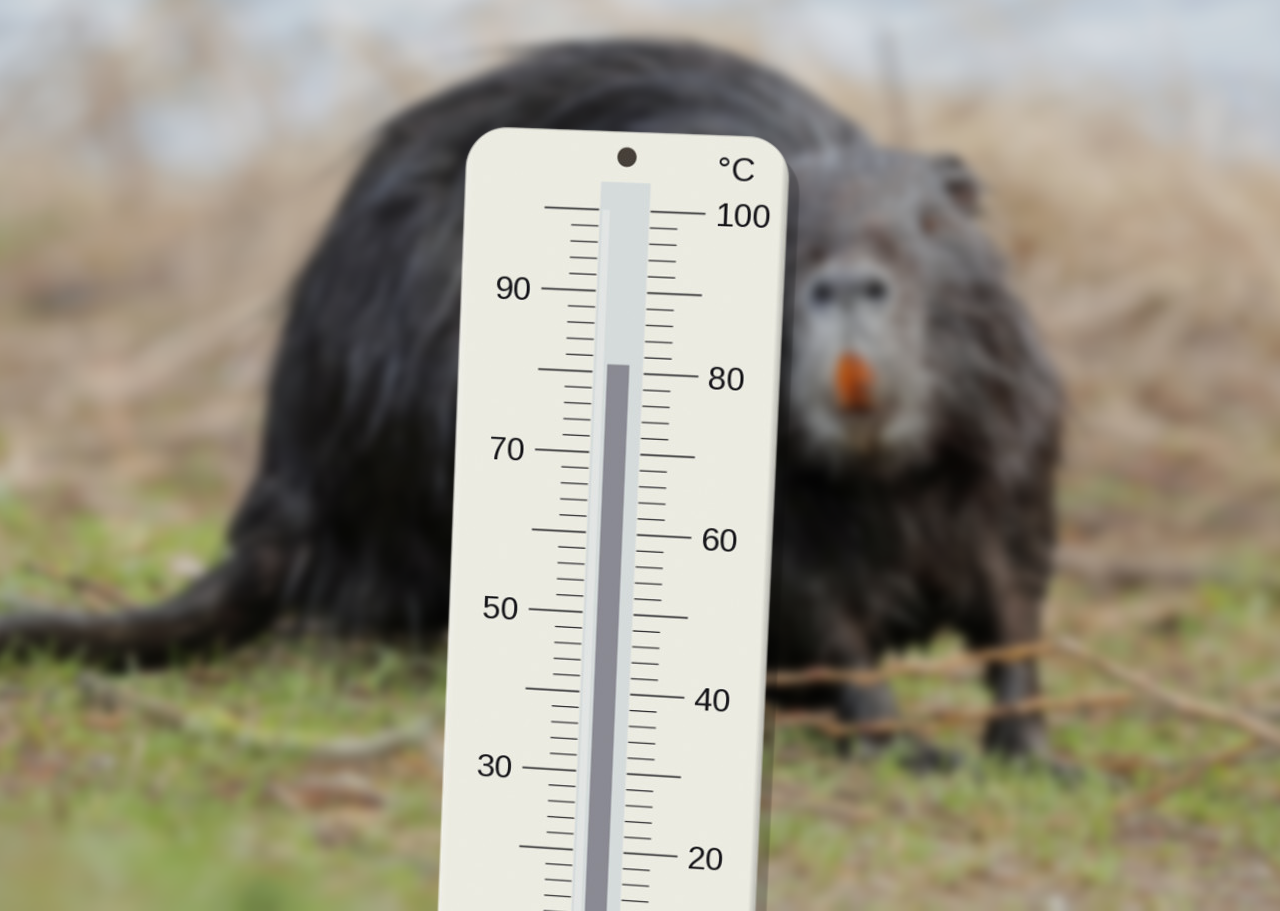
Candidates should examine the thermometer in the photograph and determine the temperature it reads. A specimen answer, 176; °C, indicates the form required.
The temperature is 81; °C
